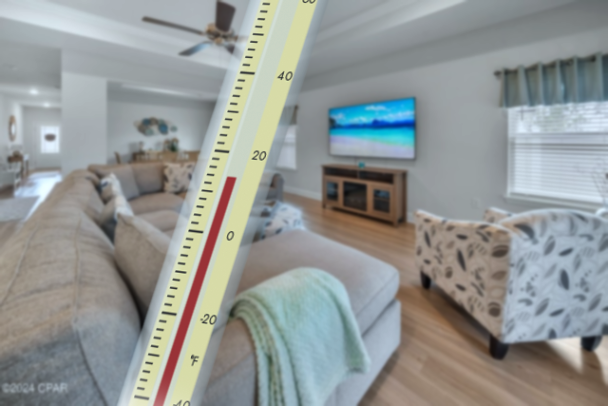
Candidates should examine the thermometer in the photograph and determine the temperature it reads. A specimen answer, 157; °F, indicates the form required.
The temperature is 14; °F
